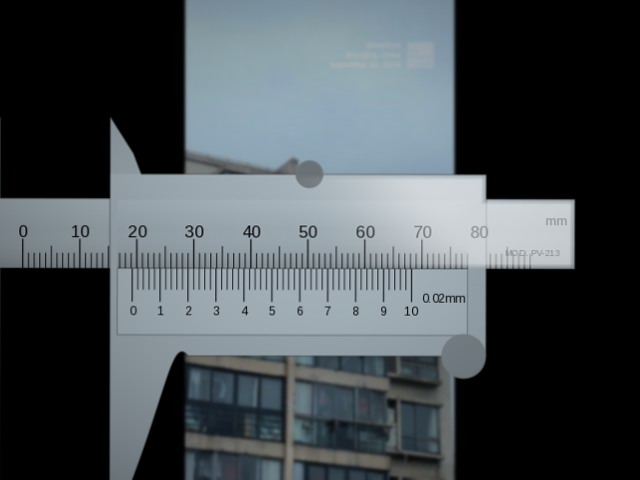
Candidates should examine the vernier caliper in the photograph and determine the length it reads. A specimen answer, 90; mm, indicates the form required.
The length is 19.2; mm
